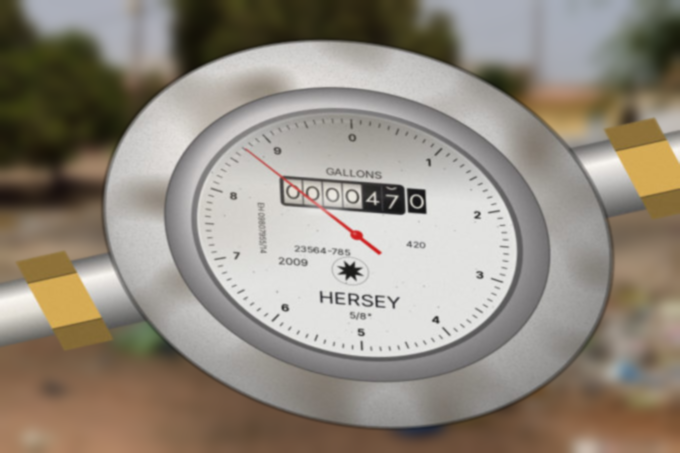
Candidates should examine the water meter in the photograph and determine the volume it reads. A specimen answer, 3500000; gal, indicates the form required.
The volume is 468.7; gal
